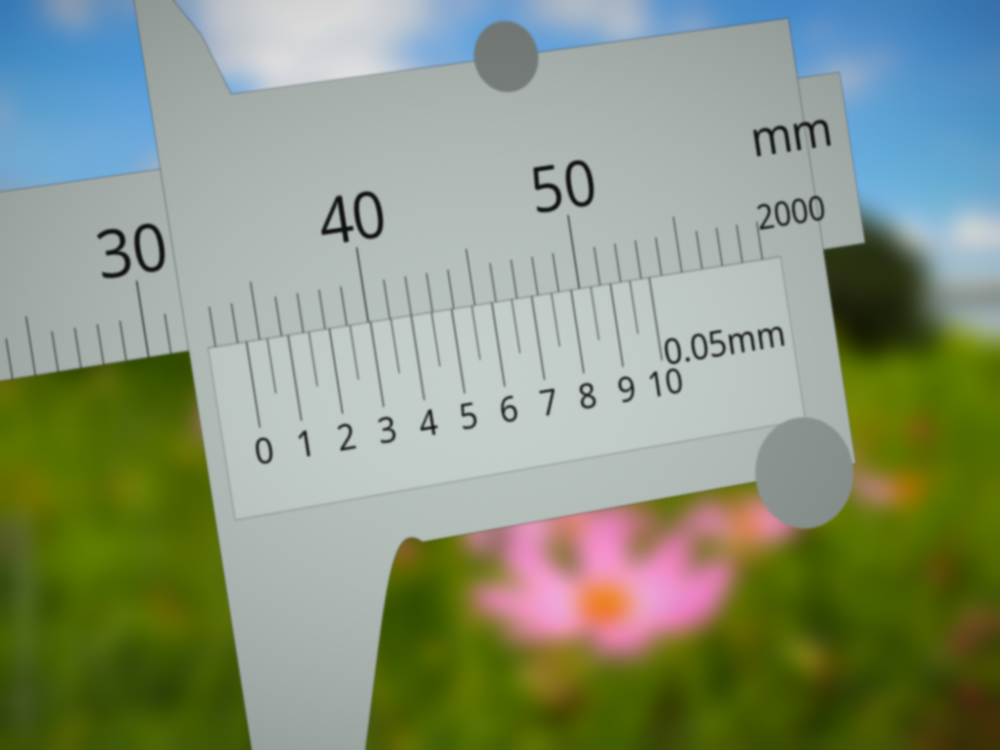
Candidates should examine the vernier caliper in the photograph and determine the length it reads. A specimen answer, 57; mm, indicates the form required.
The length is 34.4; mm
